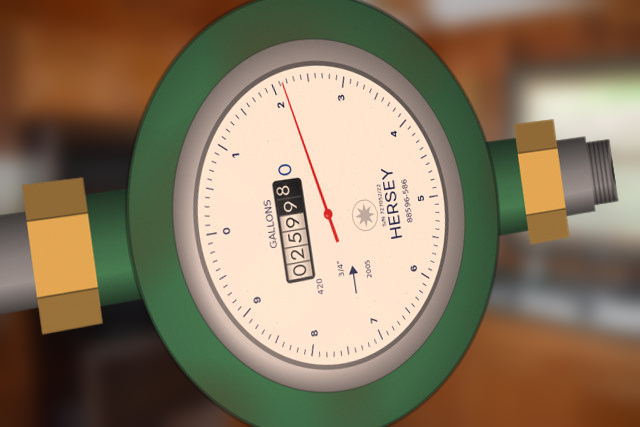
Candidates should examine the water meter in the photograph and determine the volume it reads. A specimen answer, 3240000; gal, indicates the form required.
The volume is 259982.1; gal
